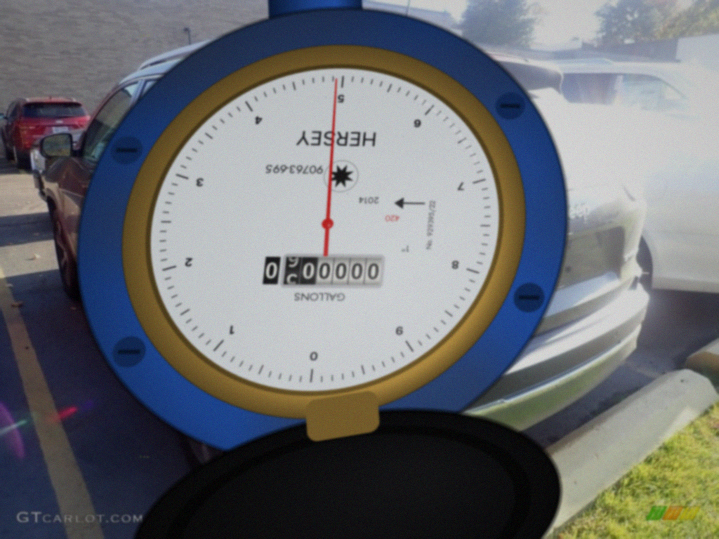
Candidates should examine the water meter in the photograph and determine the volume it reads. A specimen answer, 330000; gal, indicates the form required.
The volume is 54.9; gal
